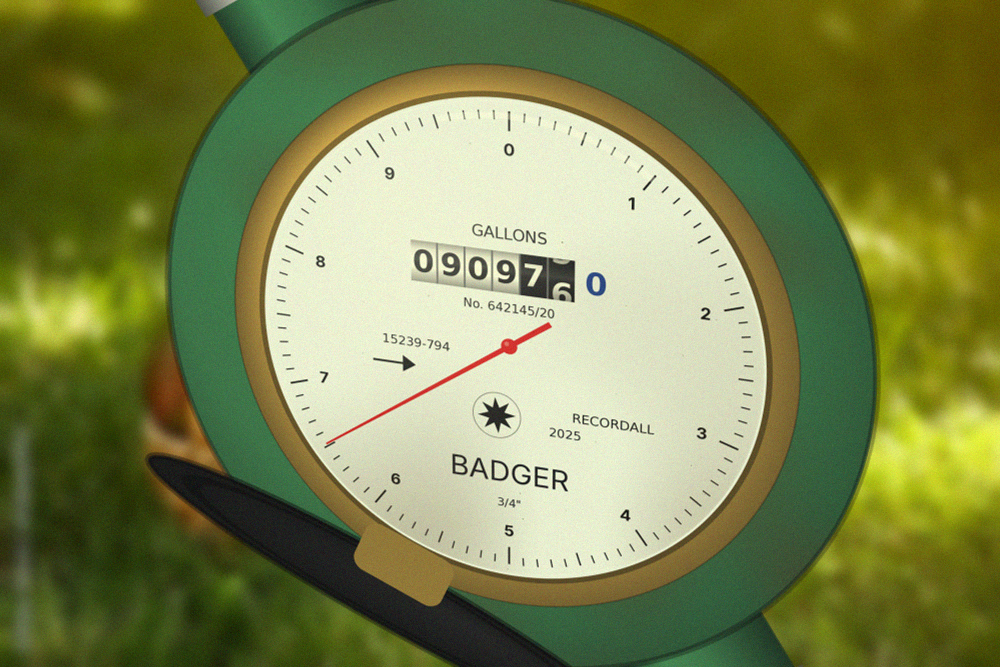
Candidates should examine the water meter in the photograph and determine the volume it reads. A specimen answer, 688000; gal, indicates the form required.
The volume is 909756.5; gal
